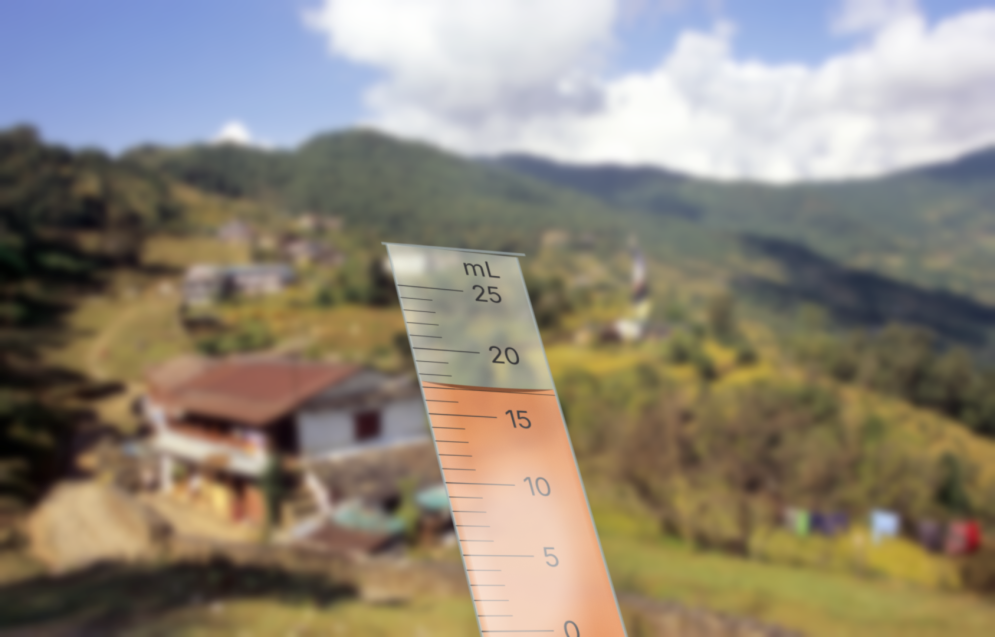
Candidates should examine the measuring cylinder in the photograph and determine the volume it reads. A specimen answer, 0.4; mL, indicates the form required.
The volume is 17; mL
